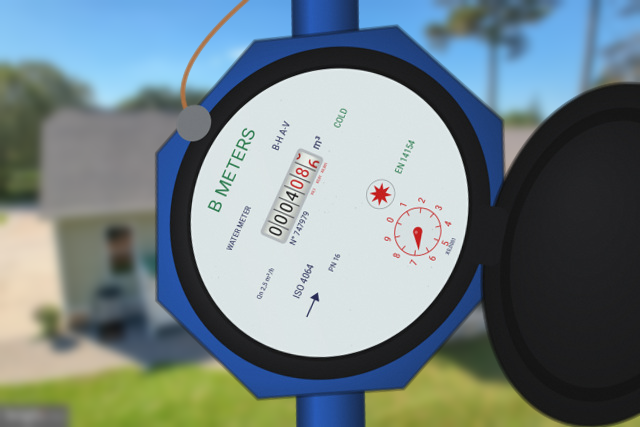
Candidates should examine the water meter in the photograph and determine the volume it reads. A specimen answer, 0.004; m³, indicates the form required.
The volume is 4.0856; m³
